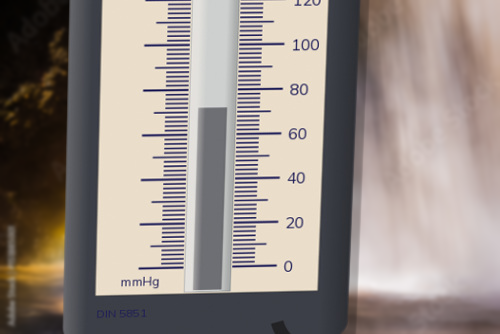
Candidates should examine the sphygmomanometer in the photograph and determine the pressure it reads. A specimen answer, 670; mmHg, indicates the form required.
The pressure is 72; mmHg
